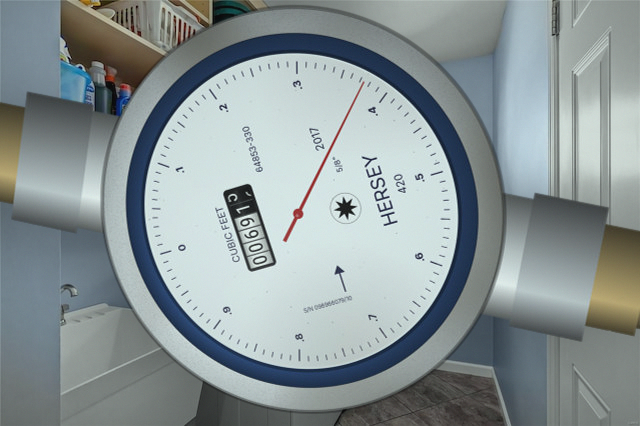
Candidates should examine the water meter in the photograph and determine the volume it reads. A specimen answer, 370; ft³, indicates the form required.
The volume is 6915.37; ft³
